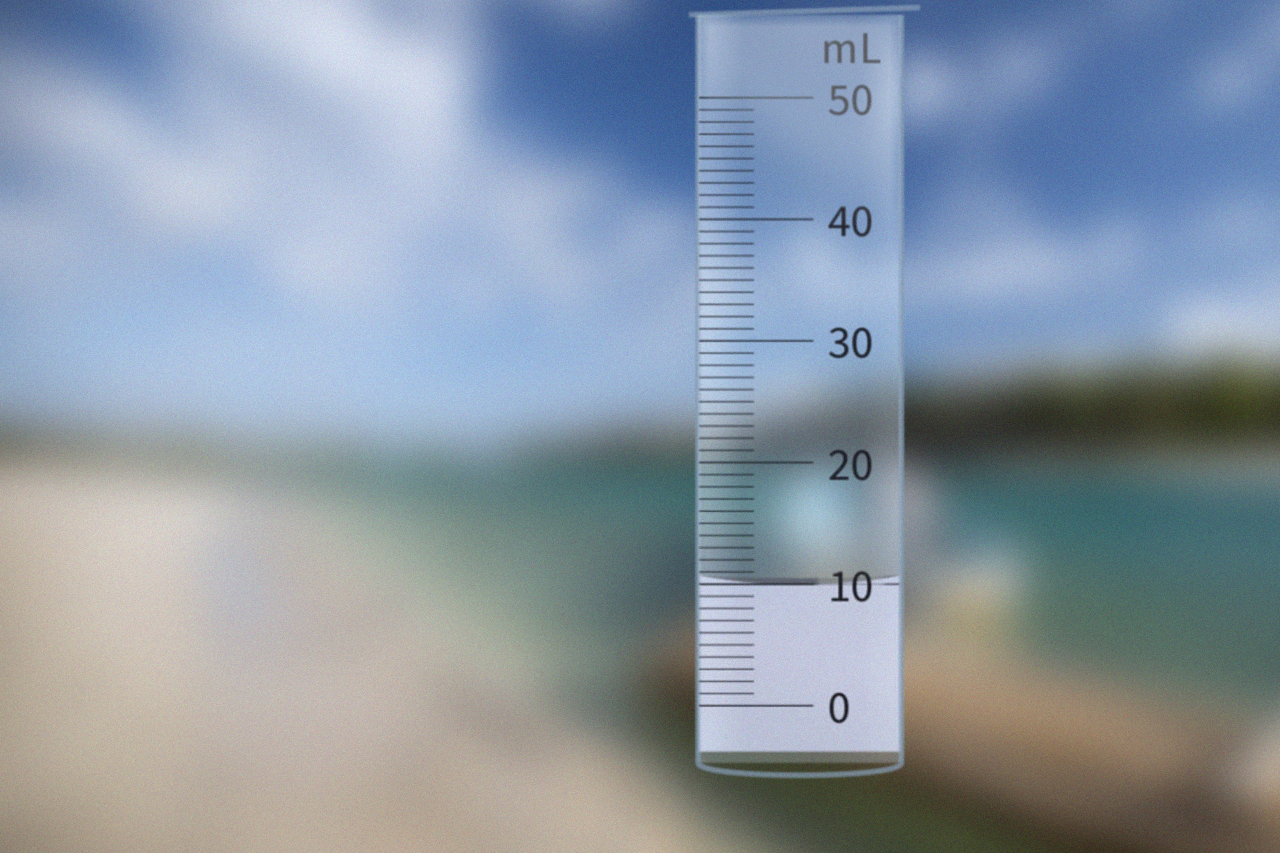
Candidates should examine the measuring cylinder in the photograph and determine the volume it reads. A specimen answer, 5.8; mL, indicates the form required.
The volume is 10; mL
